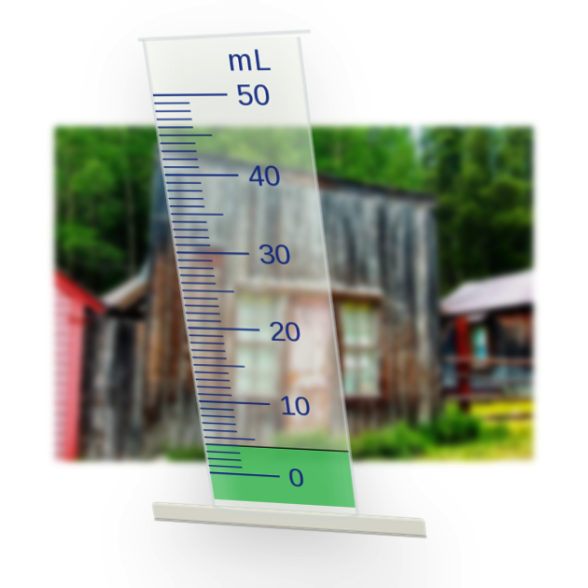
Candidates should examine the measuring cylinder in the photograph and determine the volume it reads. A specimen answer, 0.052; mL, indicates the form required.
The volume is 4; mL
